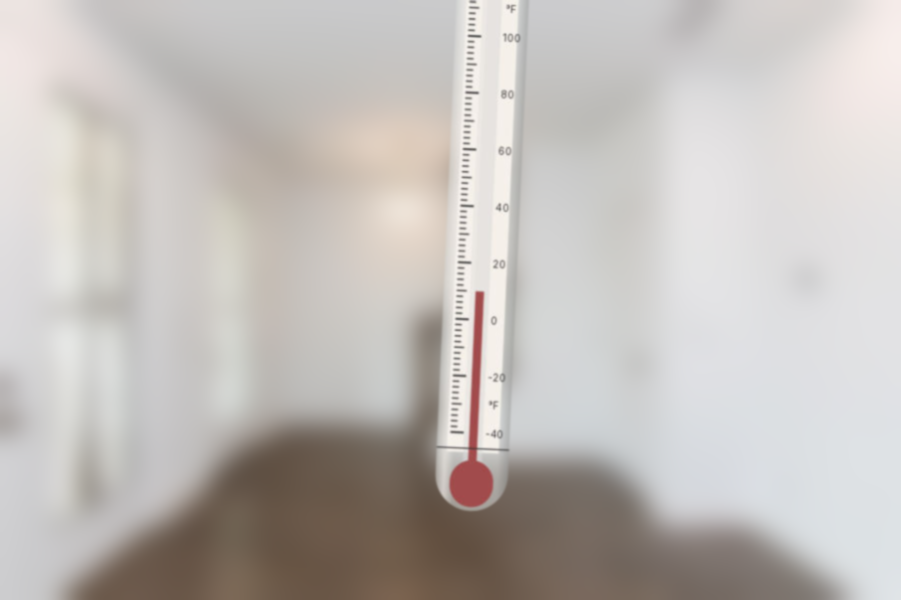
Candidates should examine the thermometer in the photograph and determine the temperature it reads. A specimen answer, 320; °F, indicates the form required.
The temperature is 10; °F
